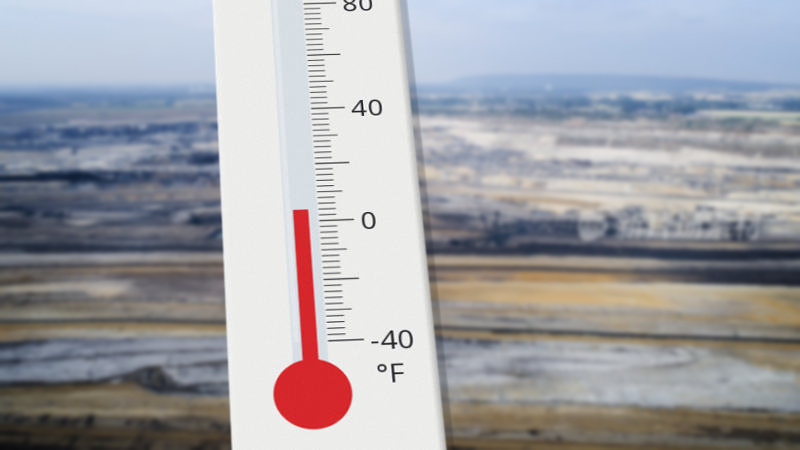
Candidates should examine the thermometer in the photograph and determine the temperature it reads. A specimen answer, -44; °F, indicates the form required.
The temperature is 4; °F
